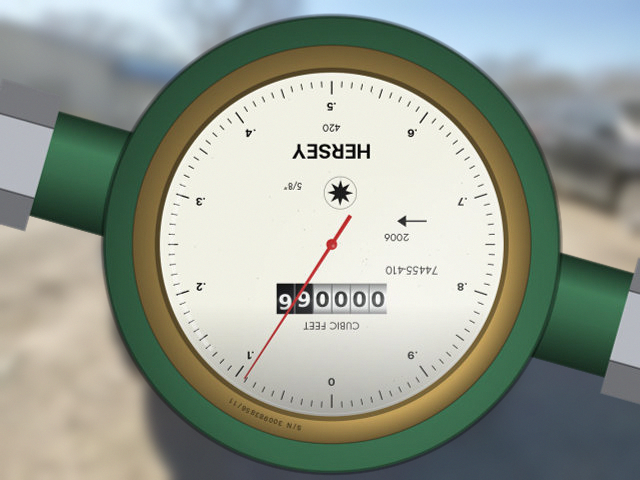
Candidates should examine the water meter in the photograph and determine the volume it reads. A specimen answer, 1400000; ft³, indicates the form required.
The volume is 66.09; ft³
